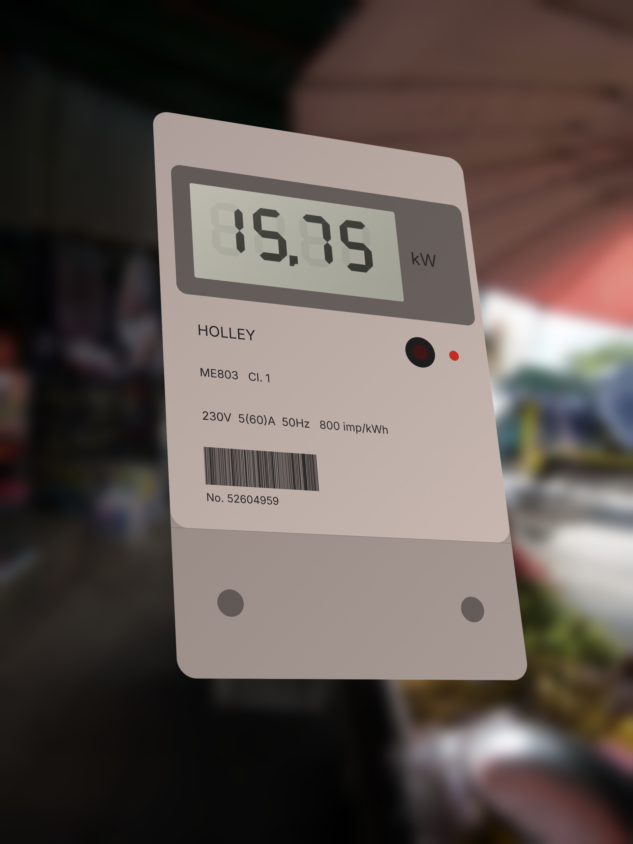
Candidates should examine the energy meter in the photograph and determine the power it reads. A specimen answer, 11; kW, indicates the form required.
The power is 15.75; kW
